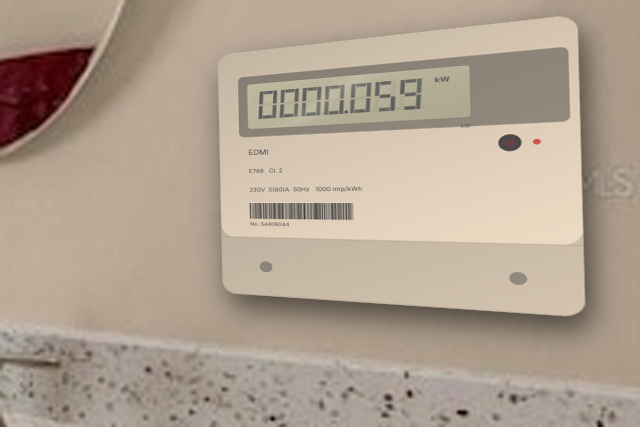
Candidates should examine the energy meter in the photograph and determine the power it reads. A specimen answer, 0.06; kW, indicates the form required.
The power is 0.059; kW
